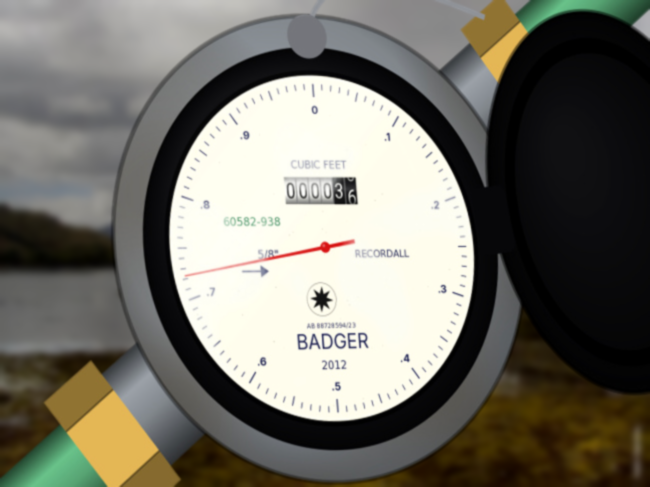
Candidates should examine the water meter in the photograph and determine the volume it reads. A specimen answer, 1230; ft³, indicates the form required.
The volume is 35.72; ft³
